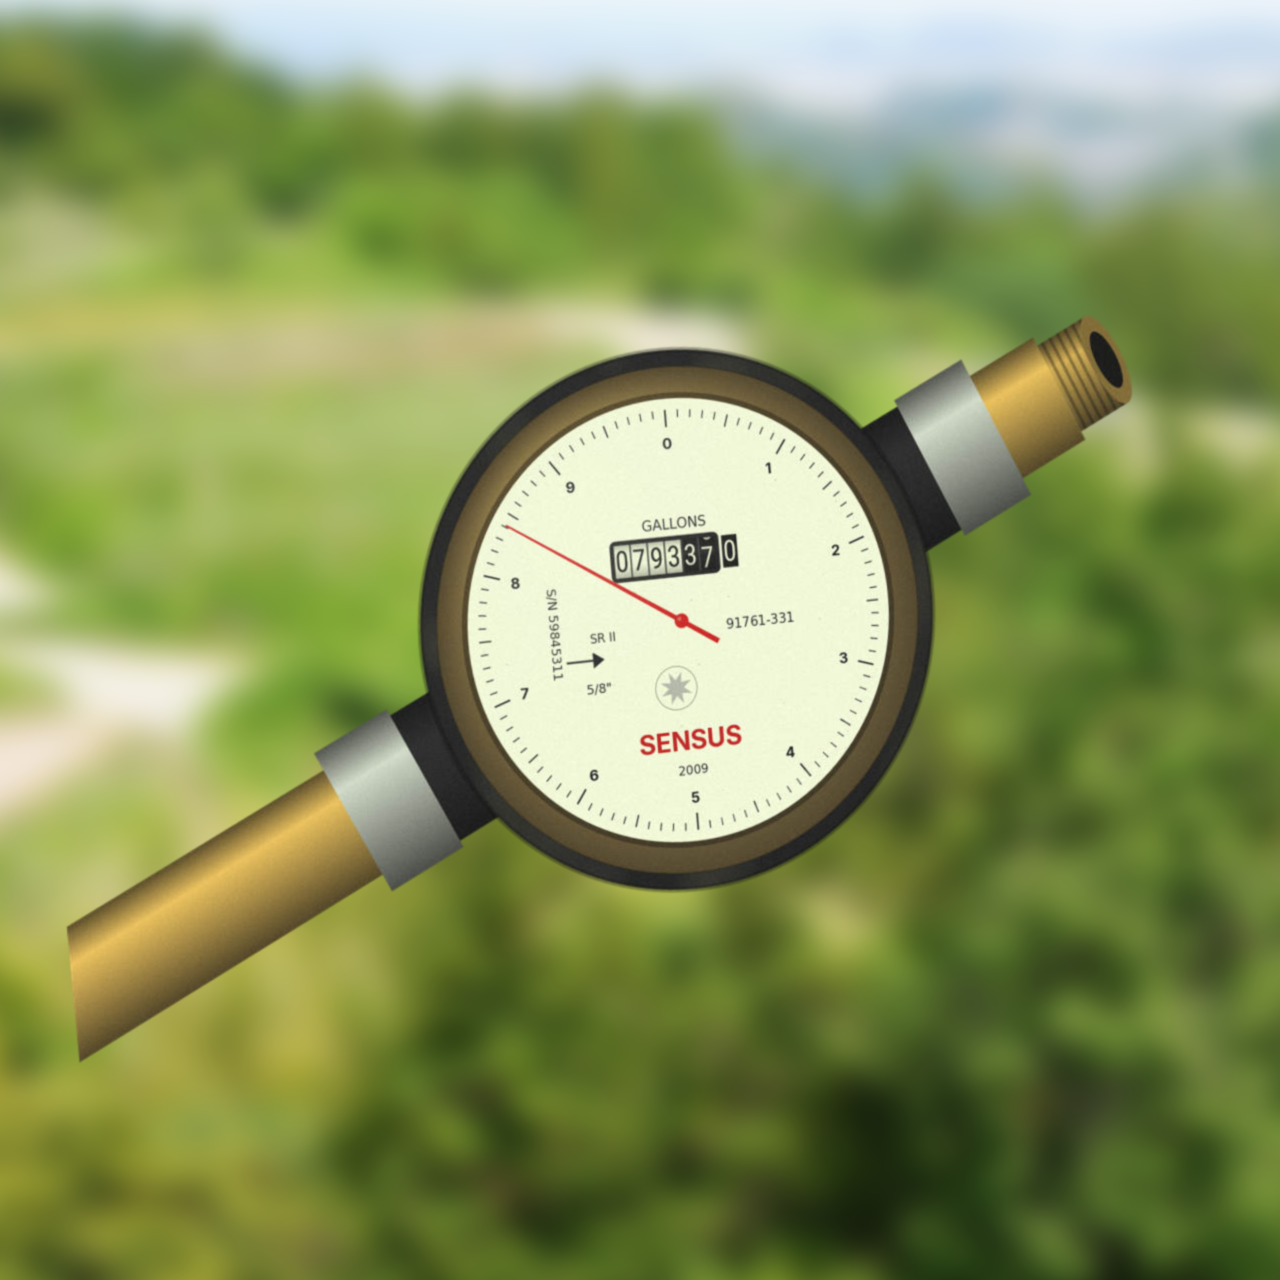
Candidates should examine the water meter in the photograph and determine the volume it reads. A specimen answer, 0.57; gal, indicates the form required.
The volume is 793368.4; gal
